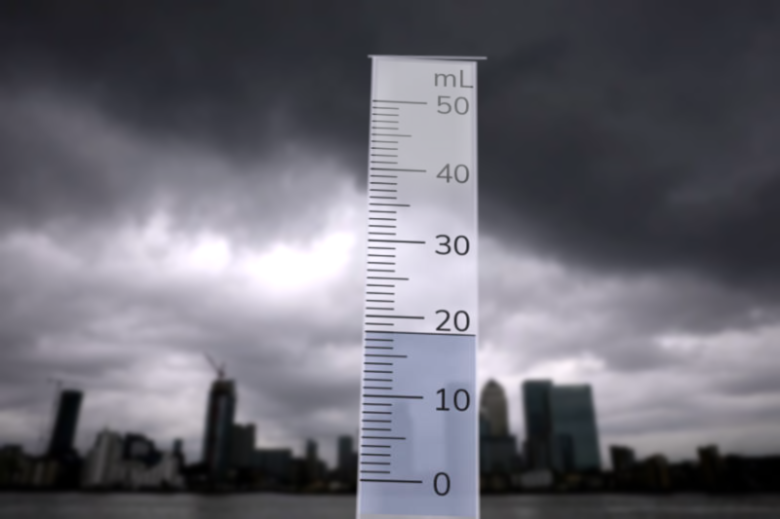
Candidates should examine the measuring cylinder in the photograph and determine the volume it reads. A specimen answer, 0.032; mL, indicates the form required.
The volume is 18; mL
